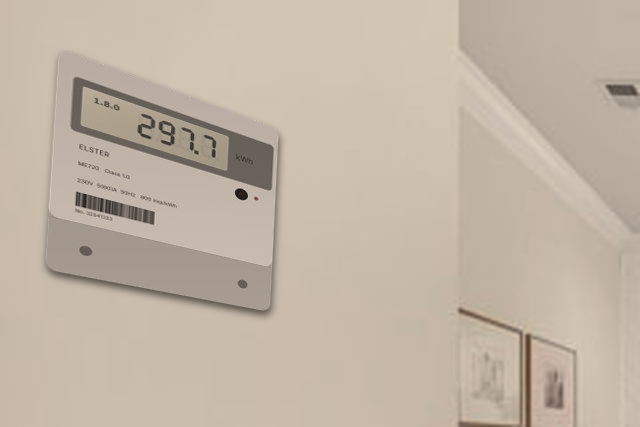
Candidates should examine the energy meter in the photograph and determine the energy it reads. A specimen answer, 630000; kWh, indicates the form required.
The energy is 297.7; kWh
